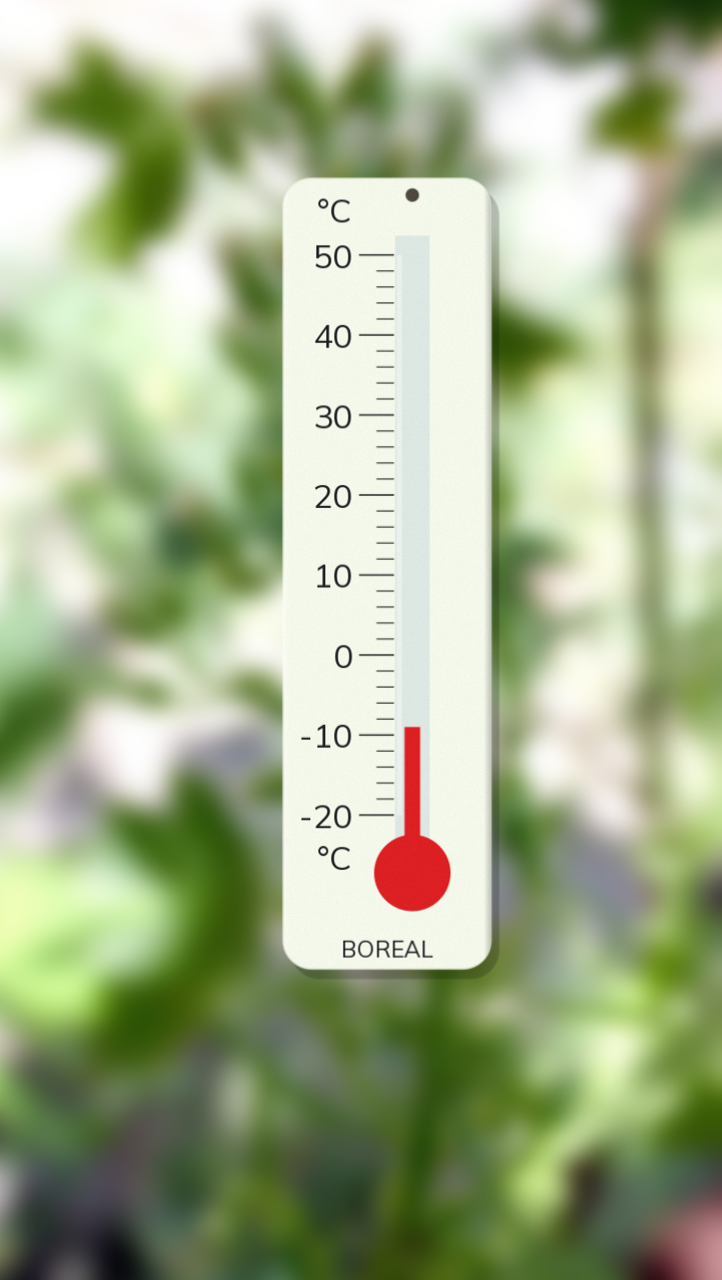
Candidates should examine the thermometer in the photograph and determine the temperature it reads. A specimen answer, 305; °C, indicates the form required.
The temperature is -9; °C
